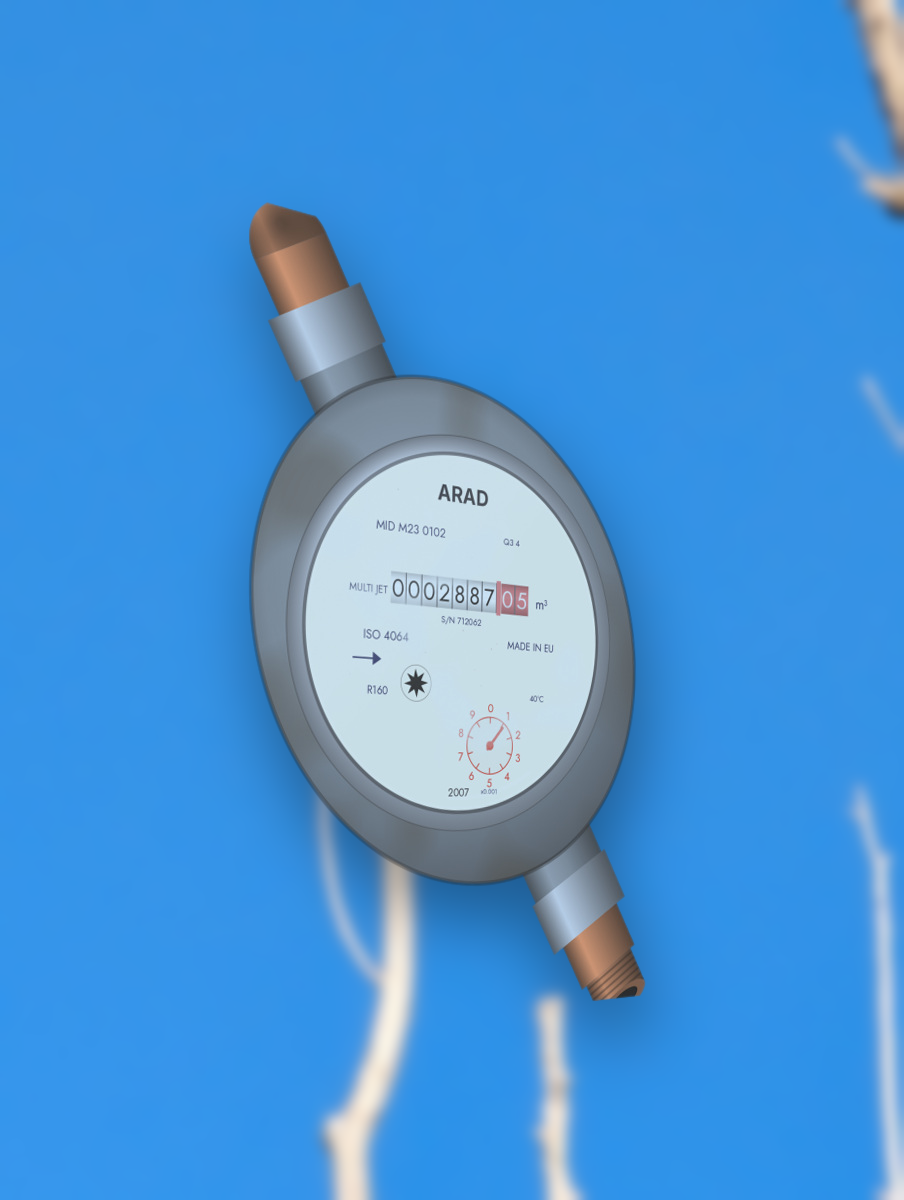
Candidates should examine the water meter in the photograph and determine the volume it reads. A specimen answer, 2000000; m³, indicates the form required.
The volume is 2887.051; m³
